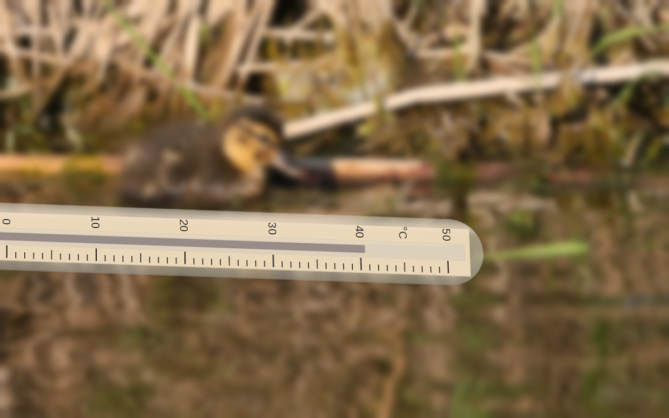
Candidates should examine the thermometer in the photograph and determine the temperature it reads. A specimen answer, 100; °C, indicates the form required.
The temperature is 40.5; °C
